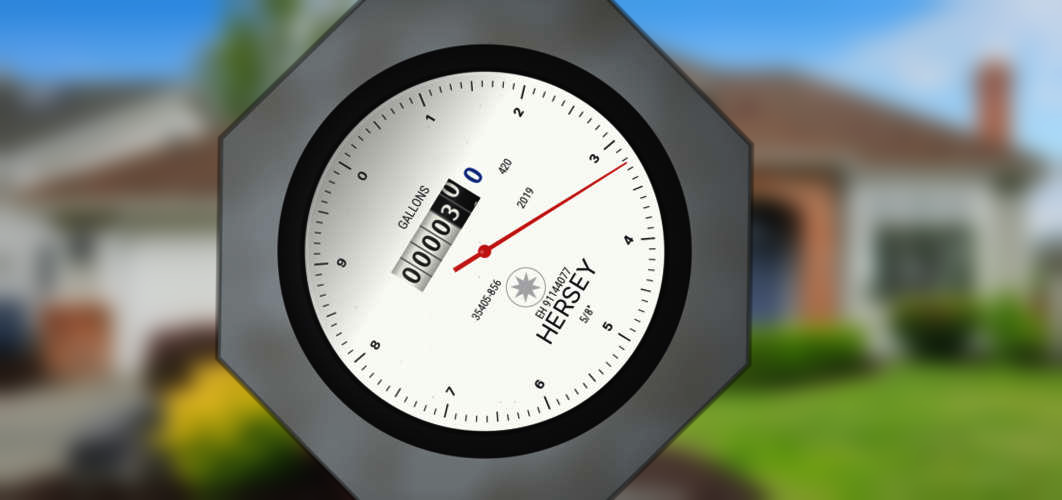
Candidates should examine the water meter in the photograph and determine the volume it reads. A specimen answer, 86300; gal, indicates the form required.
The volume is 303.2; gal
